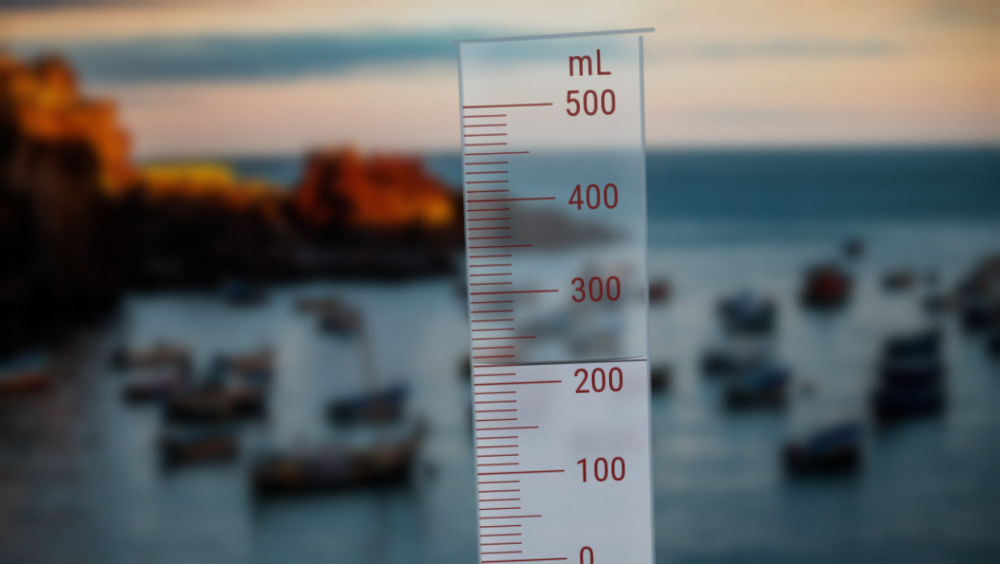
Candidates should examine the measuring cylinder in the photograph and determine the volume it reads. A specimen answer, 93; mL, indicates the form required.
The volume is 220; mL
